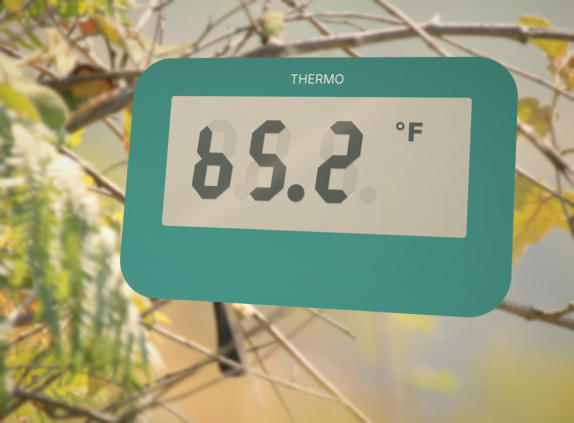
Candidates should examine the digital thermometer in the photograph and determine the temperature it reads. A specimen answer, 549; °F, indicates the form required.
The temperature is 65.2; °F
